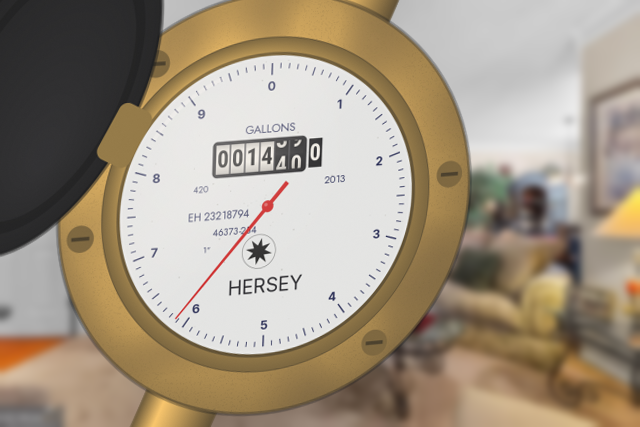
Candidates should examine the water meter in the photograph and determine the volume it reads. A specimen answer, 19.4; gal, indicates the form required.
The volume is 14396.1; gal
